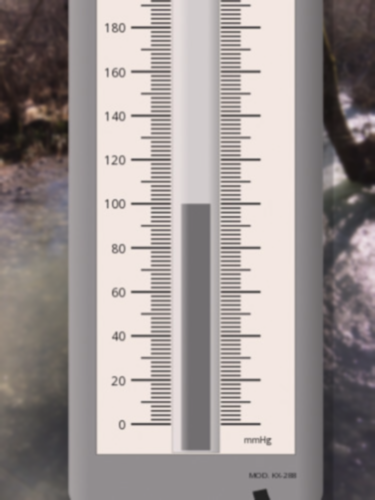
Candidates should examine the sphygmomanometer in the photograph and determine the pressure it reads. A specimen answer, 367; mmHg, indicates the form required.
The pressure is 100; mmHg
